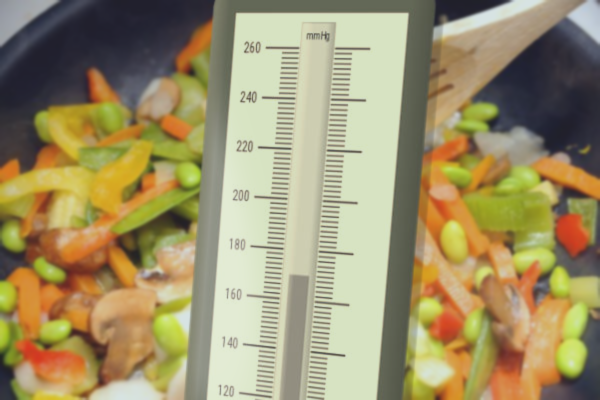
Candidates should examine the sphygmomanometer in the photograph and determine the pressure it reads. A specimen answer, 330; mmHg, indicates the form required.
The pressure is 170; mmHg
